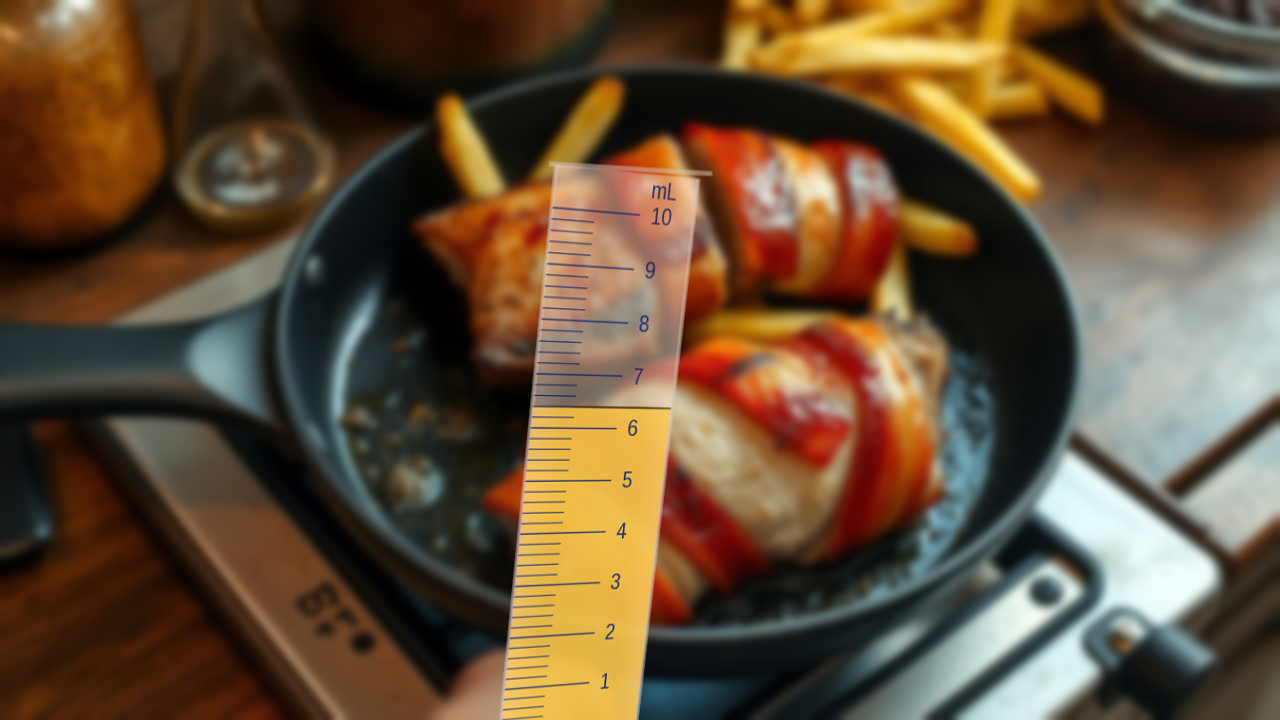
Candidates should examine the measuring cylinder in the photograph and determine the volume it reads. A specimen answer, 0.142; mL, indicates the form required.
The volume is 6.4; mL
